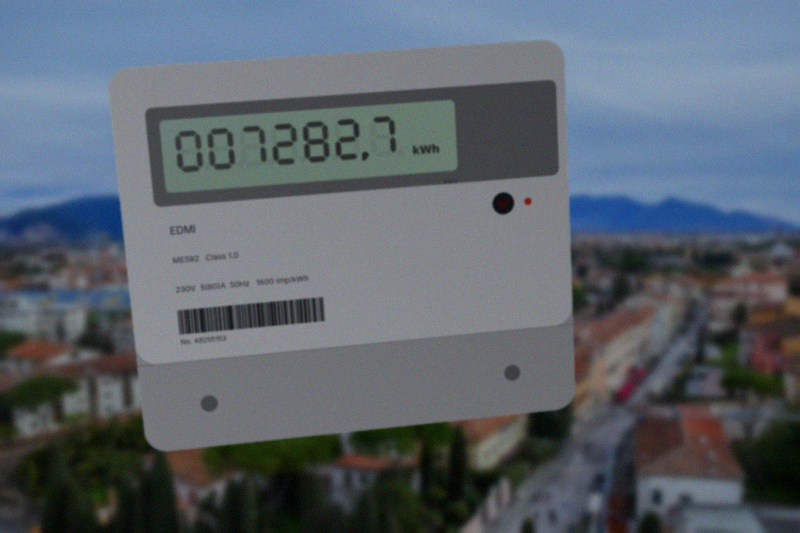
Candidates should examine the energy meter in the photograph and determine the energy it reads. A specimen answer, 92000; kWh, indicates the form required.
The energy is 7282.7; kWh
